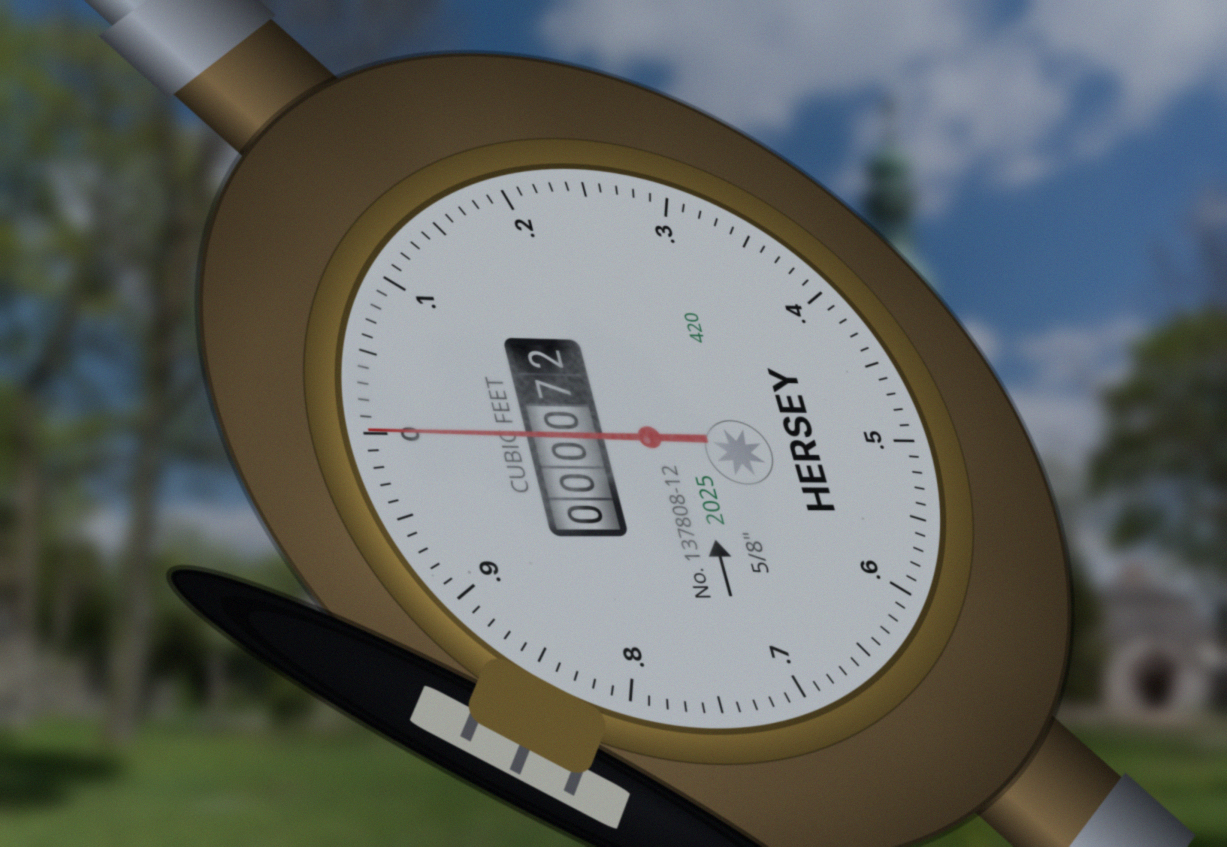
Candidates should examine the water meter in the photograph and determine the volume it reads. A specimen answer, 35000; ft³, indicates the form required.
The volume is 72.00; ft³
